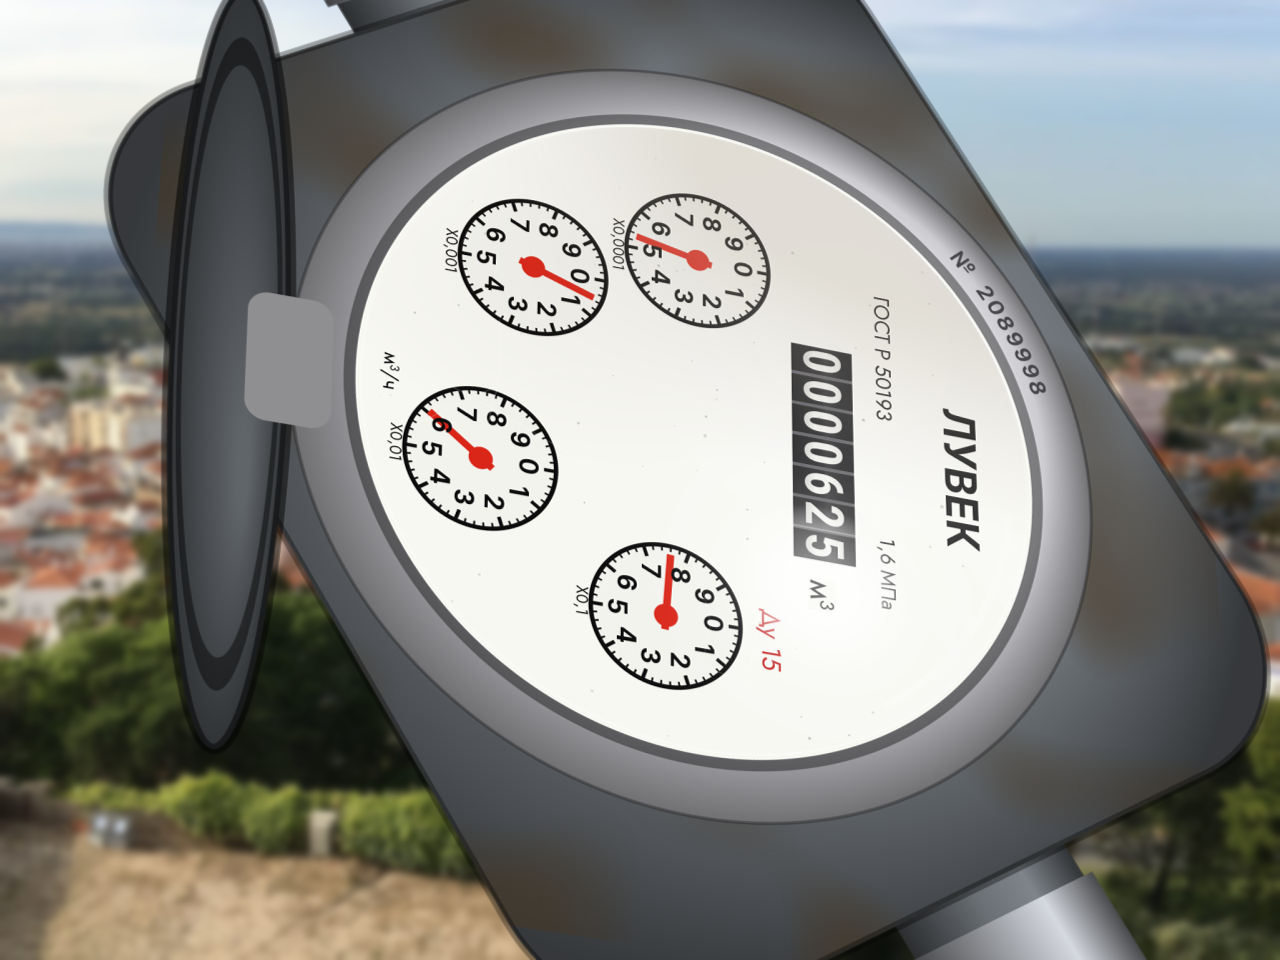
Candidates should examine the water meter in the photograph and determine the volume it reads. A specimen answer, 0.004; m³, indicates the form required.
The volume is 625.7605; m³
